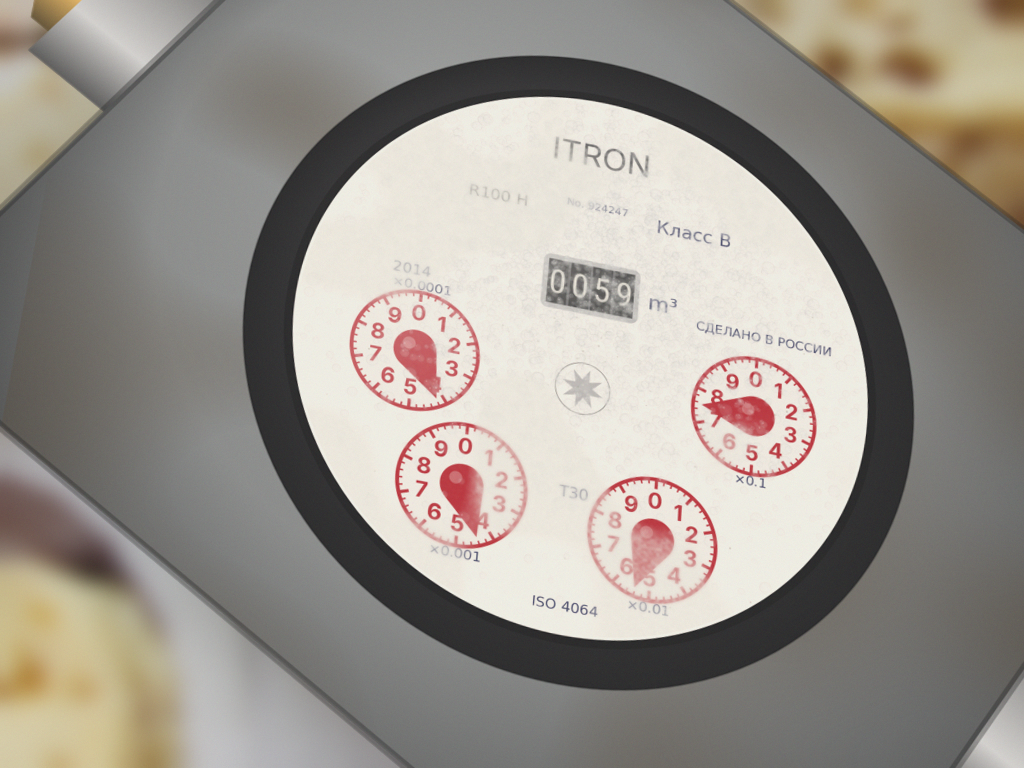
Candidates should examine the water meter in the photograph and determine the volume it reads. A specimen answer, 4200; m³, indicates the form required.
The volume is 59.7544; m³
